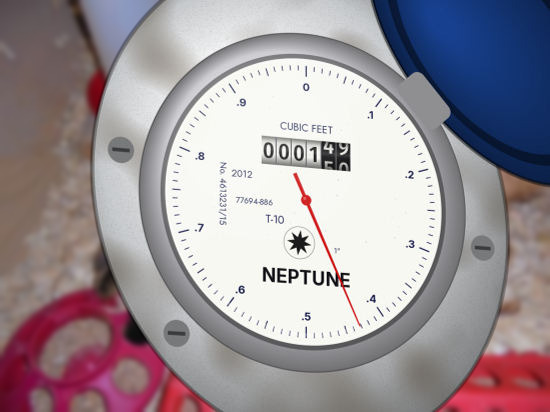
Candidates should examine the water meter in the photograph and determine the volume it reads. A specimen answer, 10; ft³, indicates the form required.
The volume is 149.43; ft³
